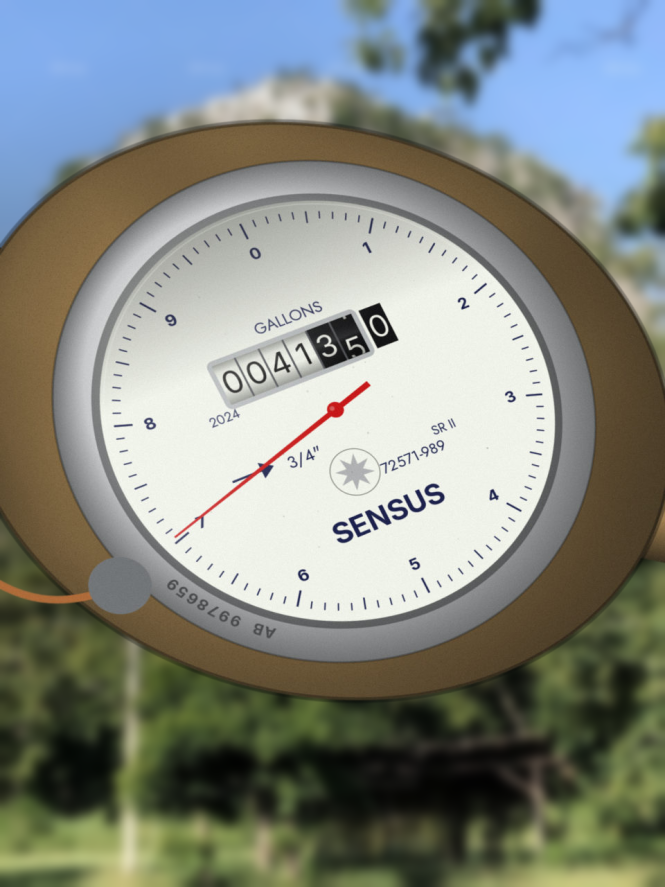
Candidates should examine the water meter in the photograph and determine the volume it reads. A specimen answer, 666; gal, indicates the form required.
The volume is 41347.0; gal
